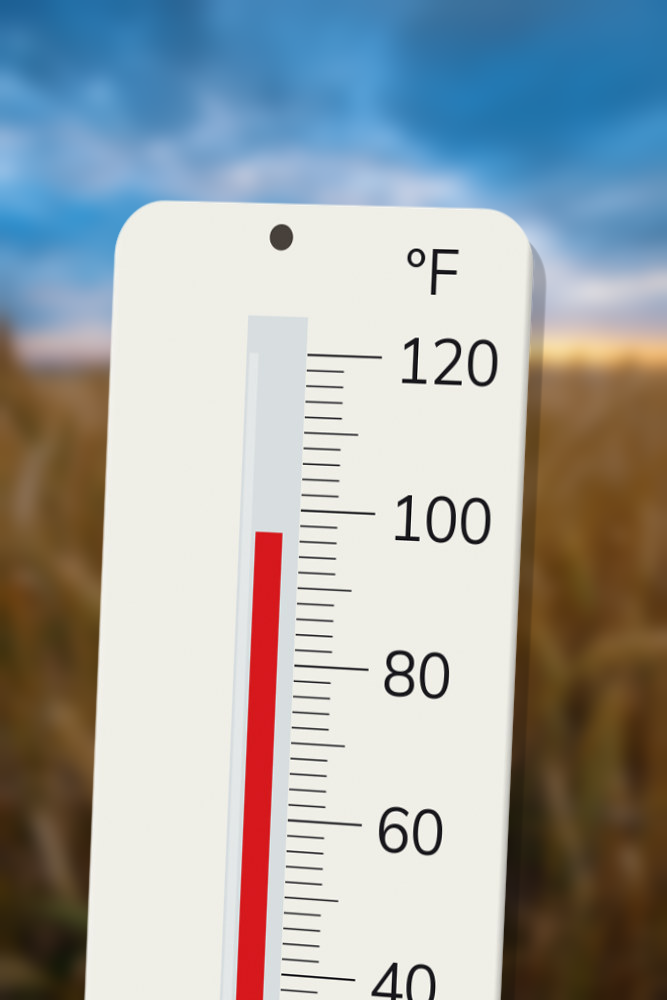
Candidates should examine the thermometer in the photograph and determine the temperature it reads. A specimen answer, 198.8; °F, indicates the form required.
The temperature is 97; °F
